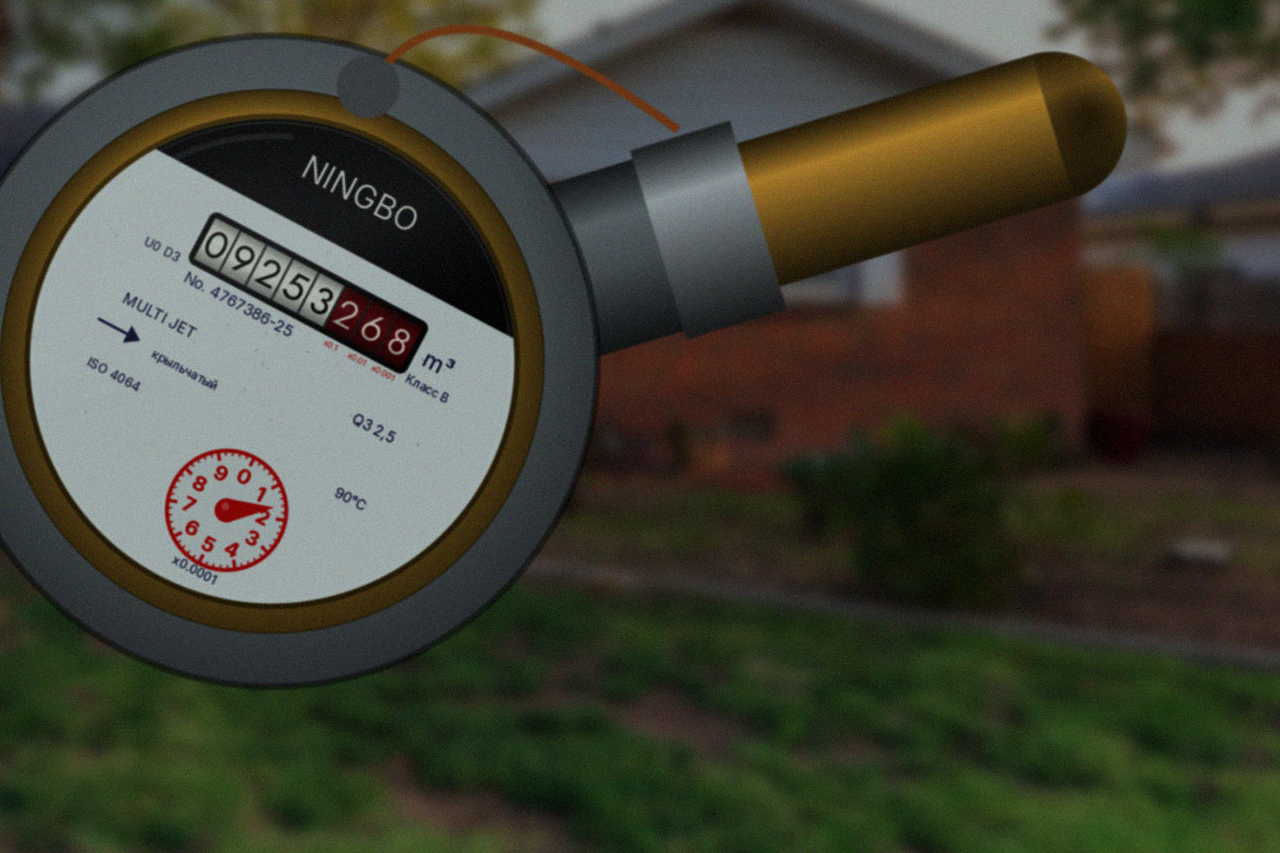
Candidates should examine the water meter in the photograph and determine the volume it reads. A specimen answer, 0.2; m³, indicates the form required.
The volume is 9253.2681; m³
